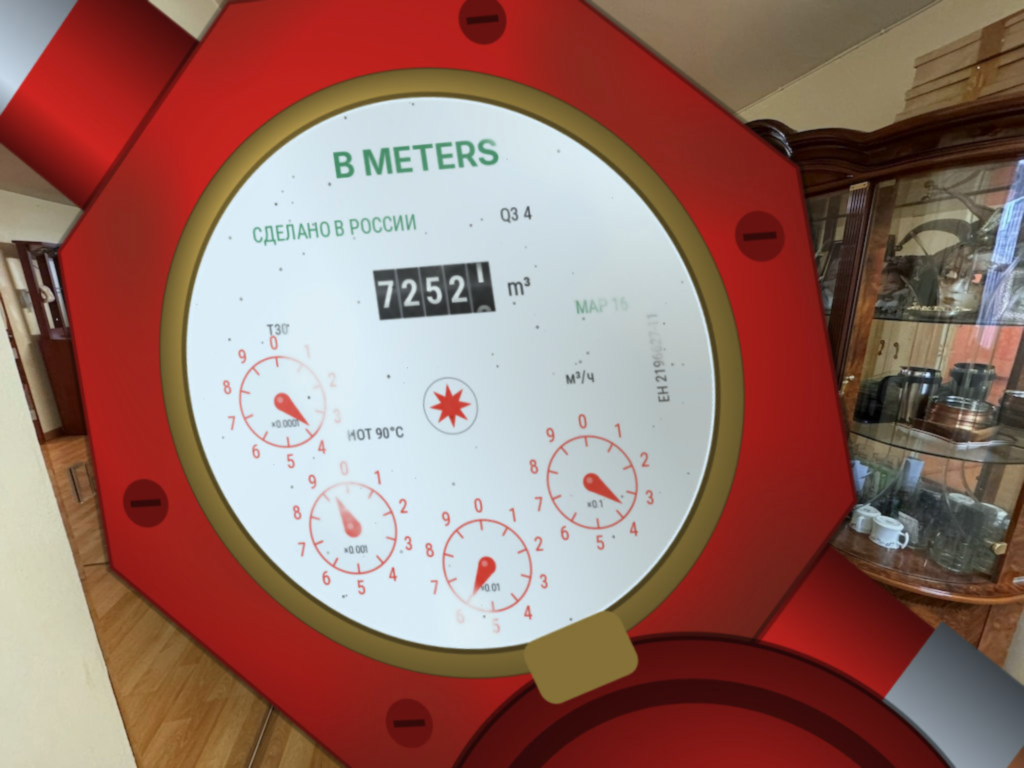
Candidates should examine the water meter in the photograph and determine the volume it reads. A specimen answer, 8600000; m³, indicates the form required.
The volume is 72521.3593; m³
